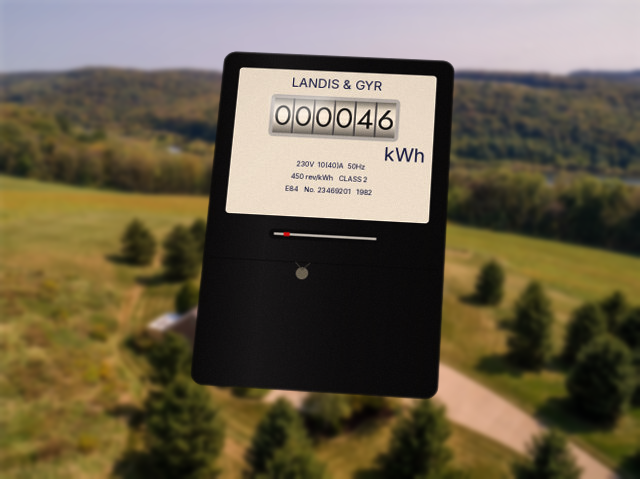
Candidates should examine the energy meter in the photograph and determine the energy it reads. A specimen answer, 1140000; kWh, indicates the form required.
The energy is 46; kWh
